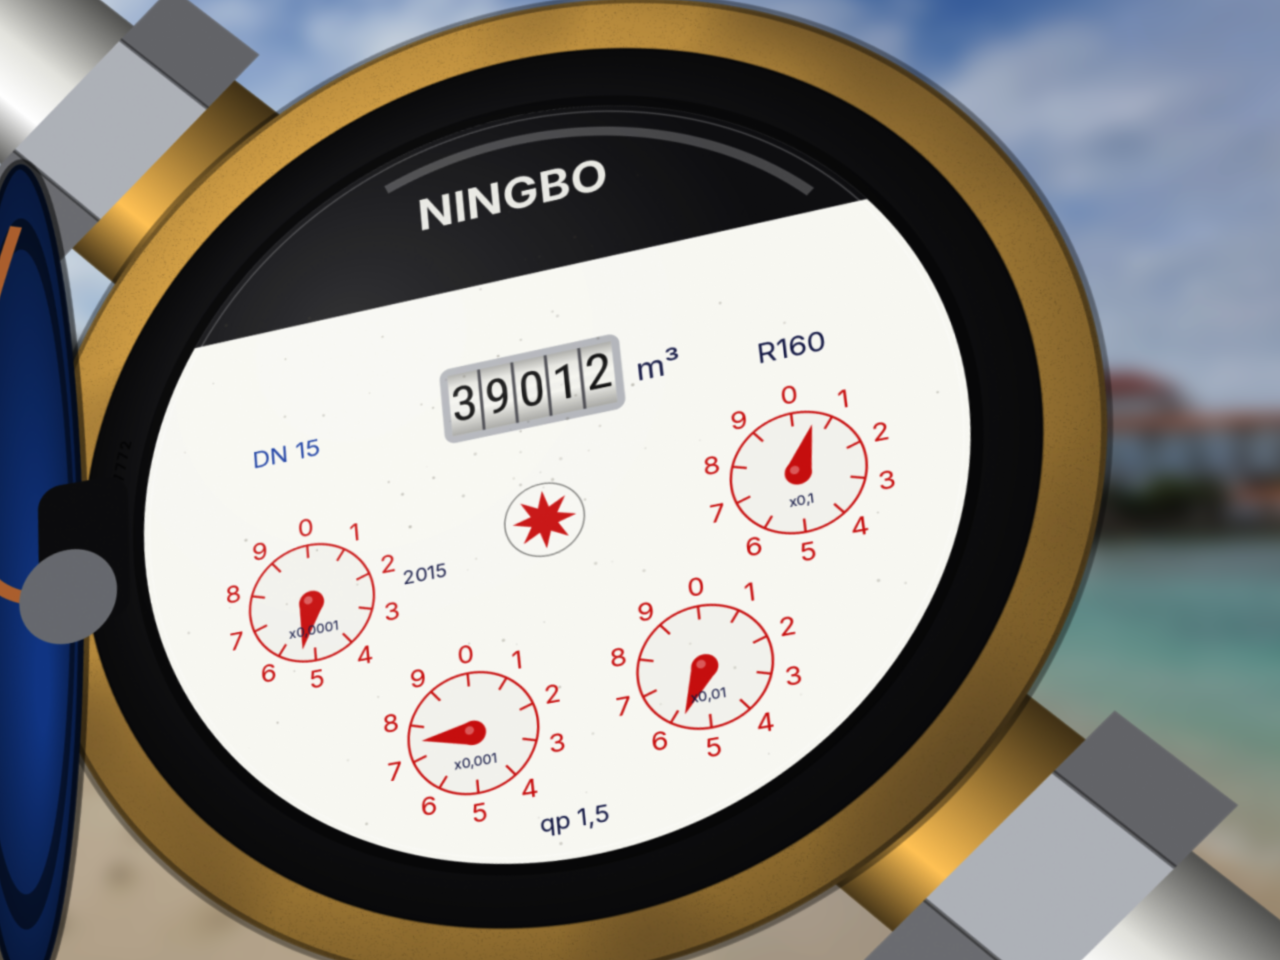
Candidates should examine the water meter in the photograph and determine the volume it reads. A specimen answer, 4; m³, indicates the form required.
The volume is 39012.0575; m³
